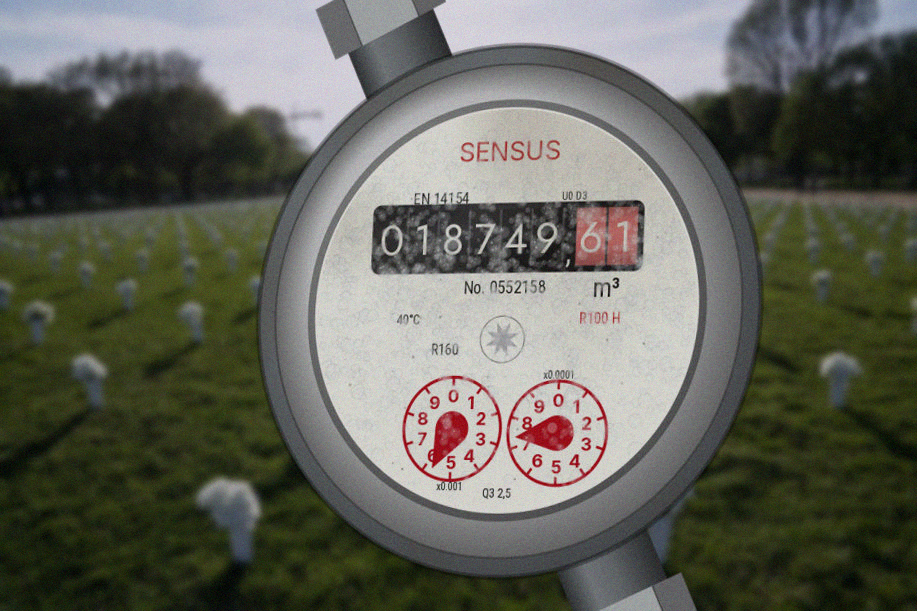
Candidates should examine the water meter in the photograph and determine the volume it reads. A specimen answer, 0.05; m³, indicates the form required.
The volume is 18749.6157; m³
